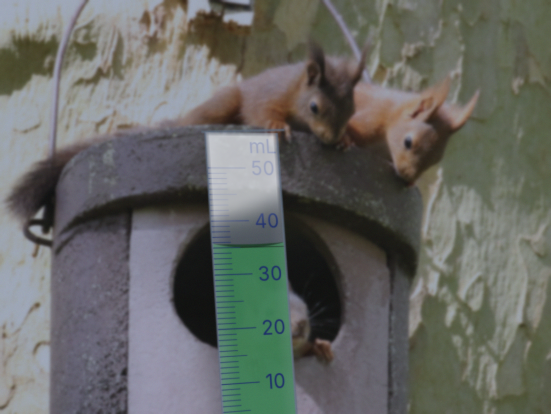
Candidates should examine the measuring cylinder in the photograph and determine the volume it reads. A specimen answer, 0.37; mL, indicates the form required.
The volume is 35; mL
